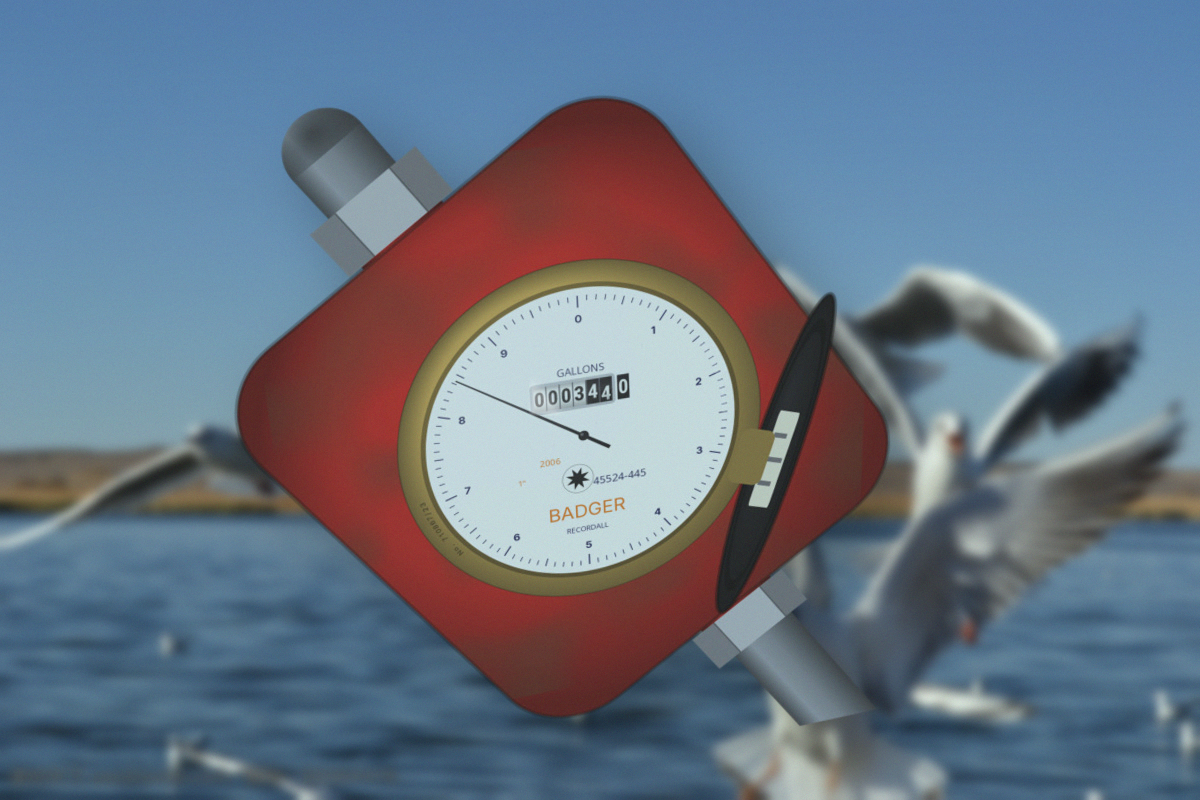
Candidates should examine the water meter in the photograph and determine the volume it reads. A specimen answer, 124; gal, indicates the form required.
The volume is 3438.4; gal
